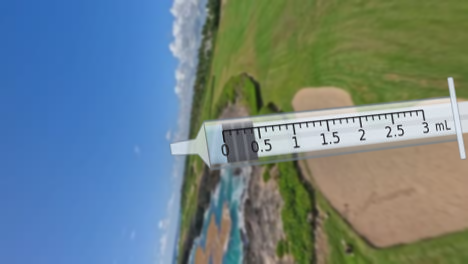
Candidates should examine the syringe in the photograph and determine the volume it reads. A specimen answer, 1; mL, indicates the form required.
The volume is 0; mL
